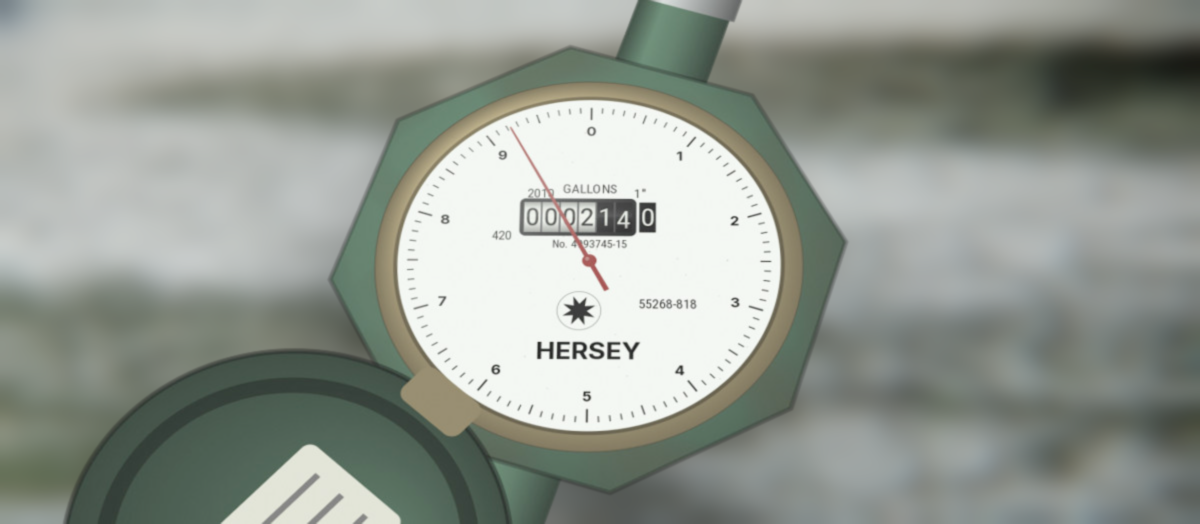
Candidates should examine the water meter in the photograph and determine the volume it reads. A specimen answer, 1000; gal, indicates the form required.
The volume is 2139.2; gal
